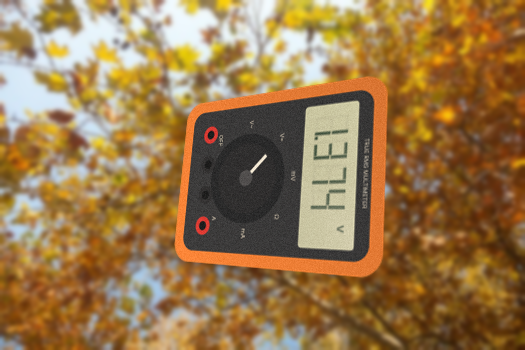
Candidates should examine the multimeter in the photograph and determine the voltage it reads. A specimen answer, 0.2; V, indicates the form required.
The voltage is 1.374; V
